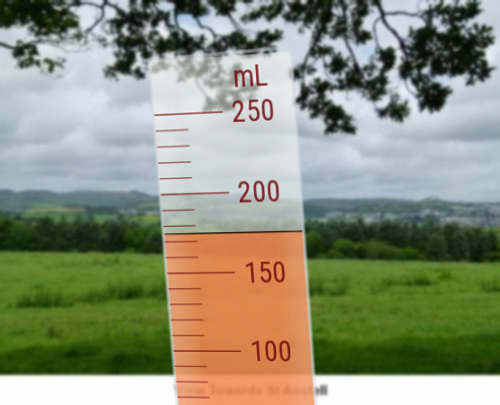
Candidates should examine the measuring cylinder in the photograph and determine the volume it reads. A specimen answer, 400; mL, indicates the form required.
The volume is 175; mL
